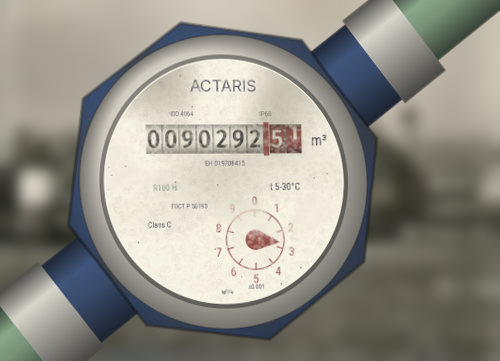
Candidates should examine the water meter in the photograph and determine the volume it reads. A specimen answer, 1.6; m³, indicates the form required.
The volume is 90292.512; m³
